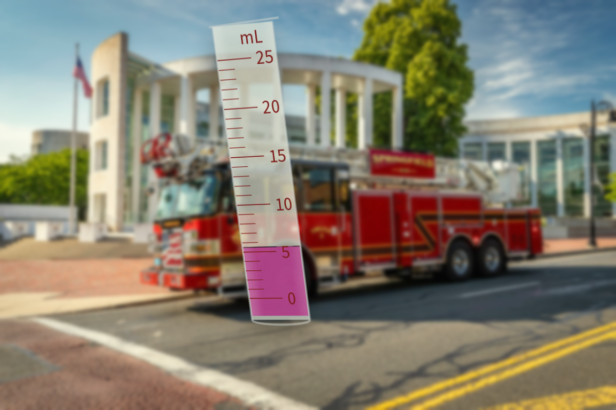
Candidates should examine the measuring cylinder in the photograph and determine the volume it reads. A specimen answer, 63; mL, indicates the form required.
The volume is 5.5; mL
